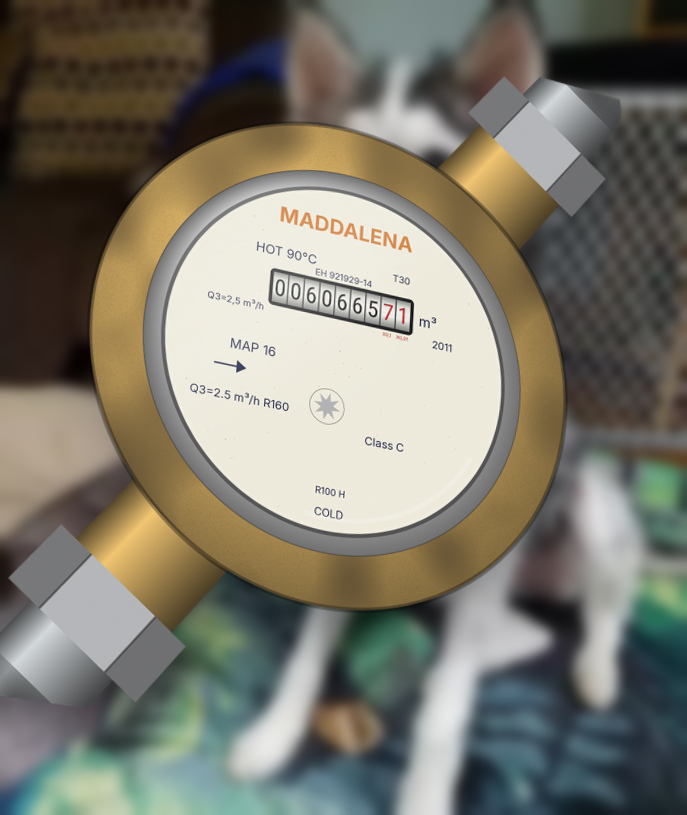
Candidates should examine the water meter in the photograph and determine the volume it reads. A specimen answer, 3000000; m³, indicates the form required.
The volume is 60665.71; m³
